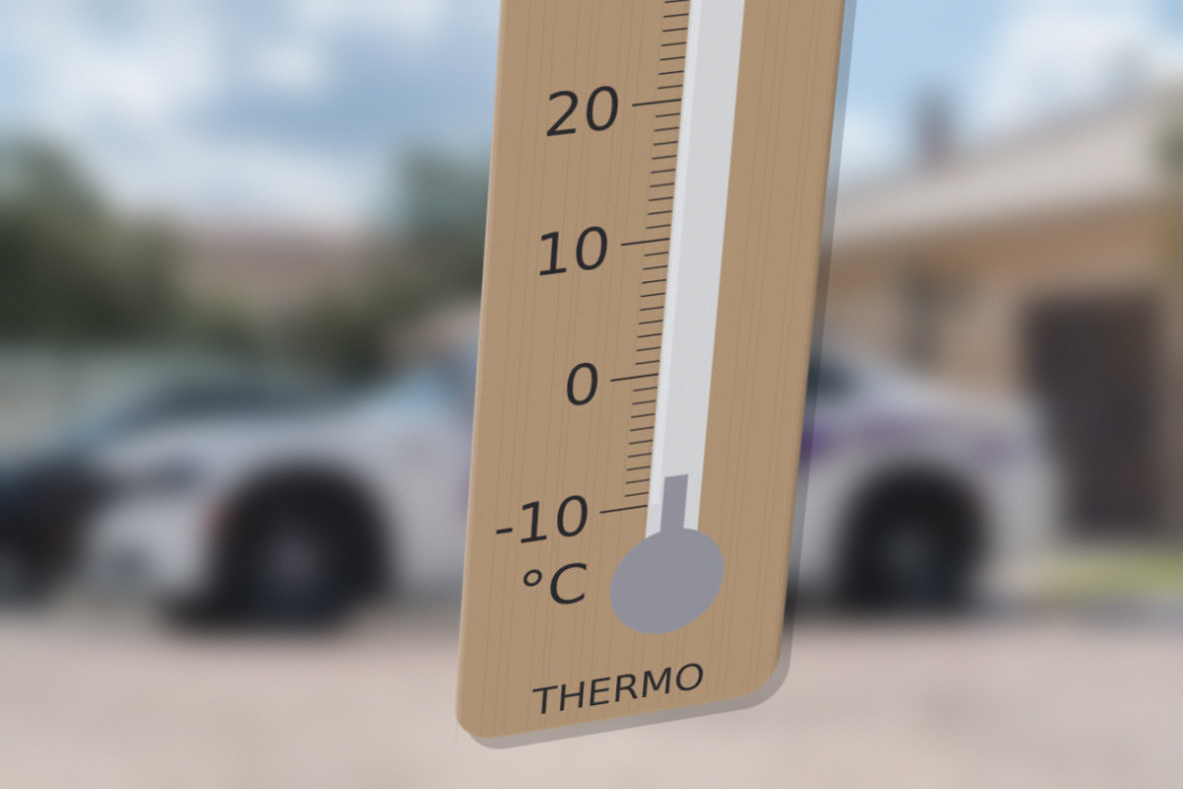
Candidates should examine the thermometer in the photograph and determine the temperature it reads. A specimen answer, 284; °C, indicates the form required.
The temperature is -8; °C
